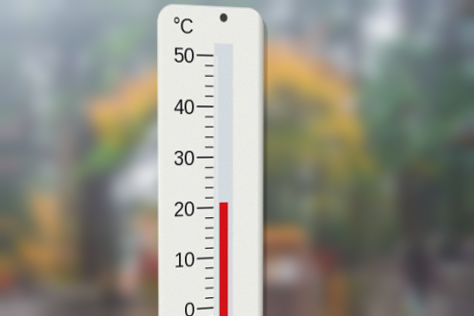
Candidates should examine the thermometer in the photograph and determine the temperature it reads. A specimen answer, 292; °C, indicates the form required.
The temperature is 21; °C
